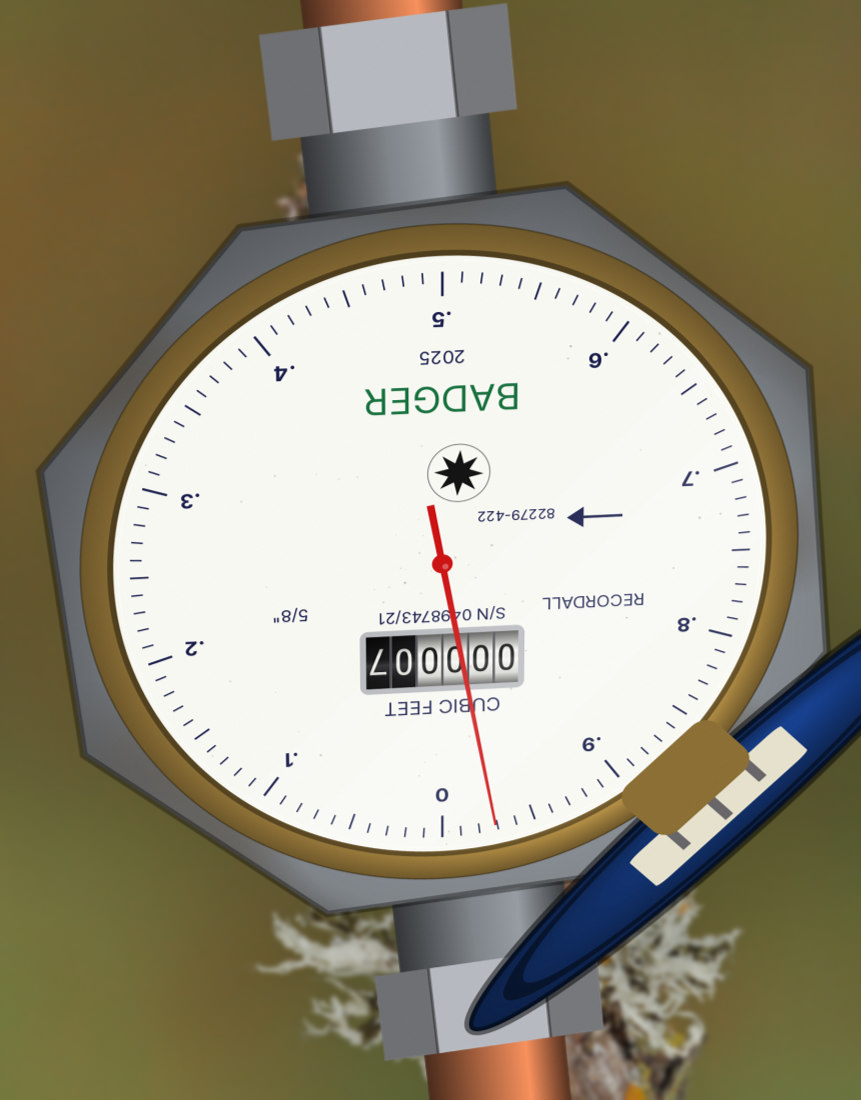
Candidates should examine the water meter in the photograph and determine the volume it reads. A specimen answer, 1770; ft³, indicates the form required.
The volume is 6.97; ft³
